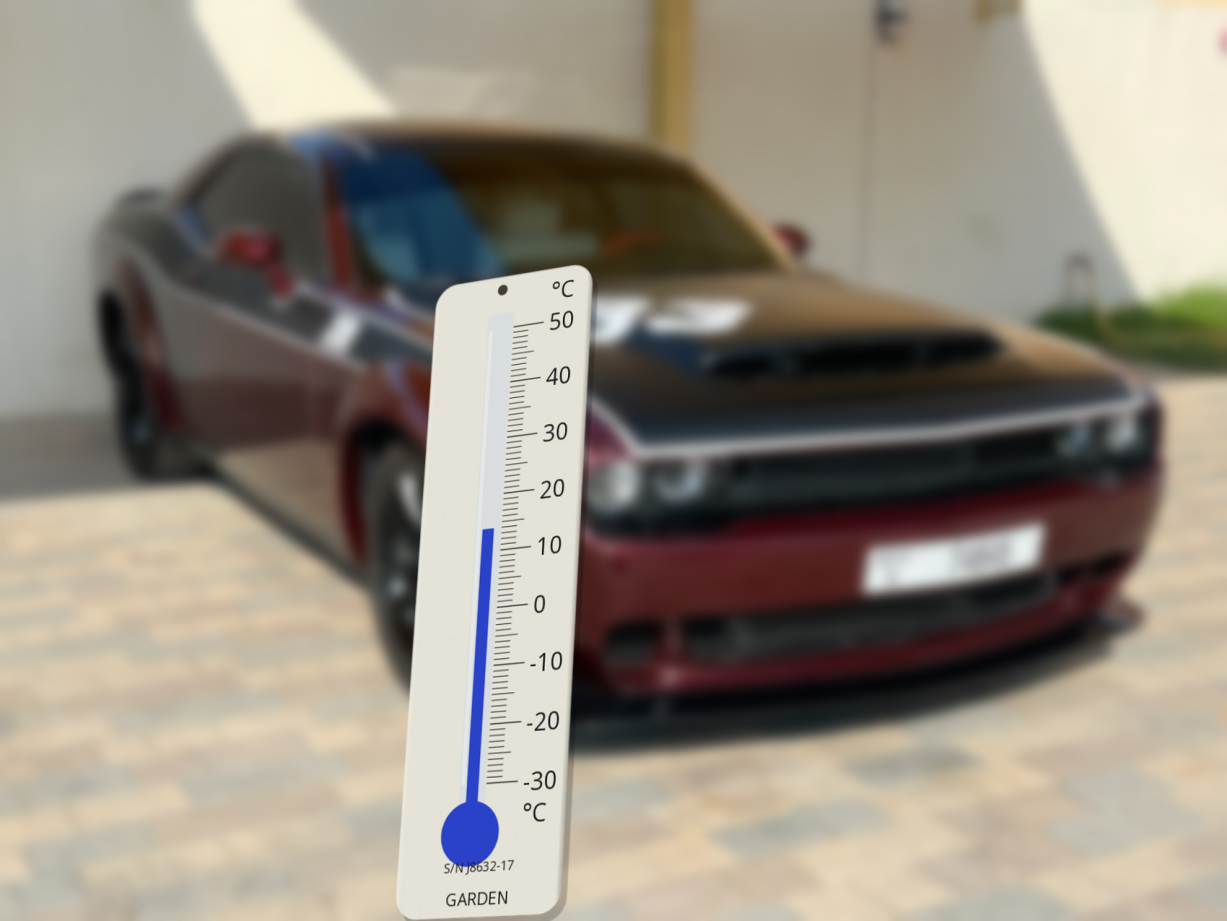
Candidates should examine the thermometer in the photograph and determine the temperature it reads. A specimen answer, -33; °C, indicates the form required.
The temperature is 14; °C
